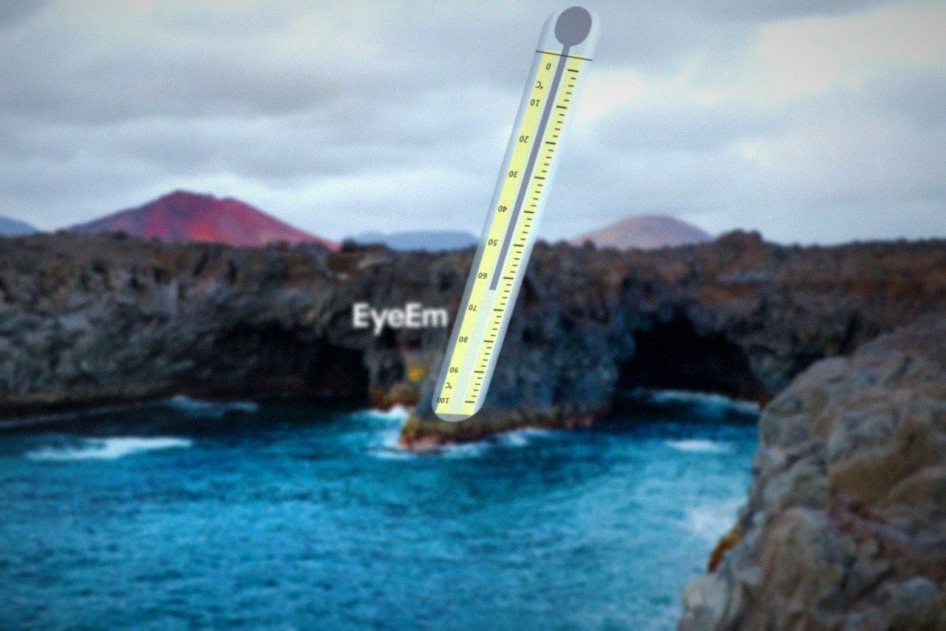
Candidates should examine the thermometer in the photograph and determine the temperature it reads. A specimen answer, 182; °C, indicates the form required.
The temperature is 64; °C
